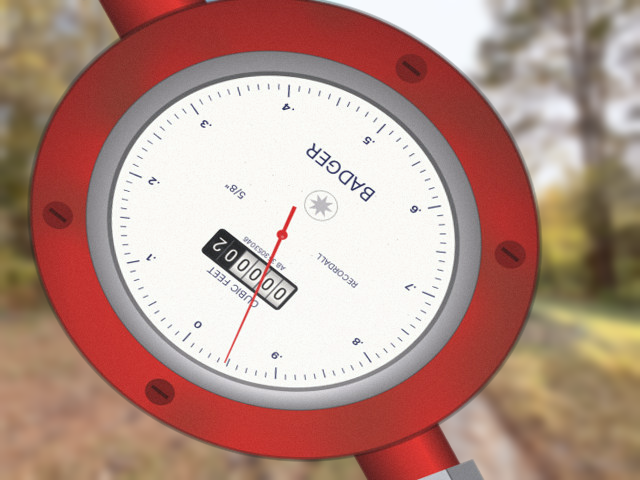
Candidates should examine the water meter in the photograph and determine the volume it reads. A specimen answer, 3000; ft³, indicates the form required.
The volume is 1.95; ft³
